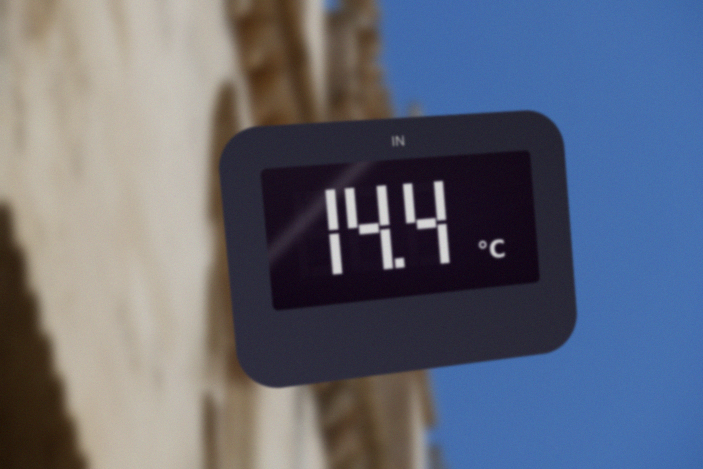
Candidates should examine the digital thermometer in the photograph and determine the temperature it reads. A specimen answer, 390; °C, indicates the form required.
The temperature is 14.4; °C
